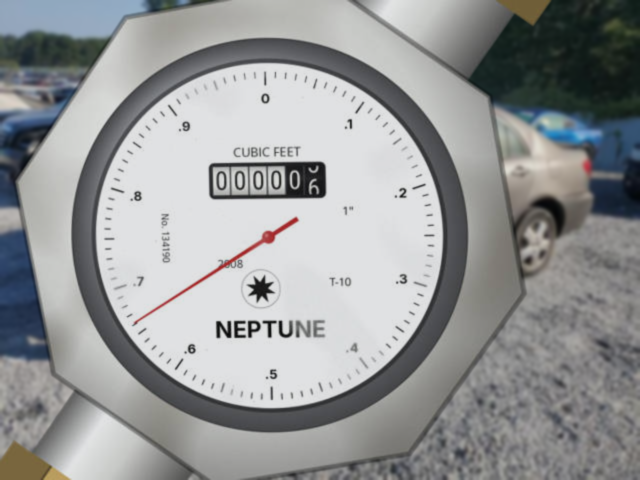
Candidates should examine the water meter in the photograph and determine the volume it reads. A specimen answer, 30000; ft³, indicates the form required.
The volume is 5.66; ft³
